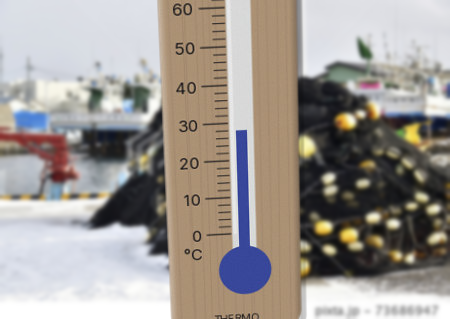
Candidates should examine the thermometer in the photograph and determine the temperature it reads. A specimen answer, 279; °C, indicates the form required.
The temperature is 28; °C
